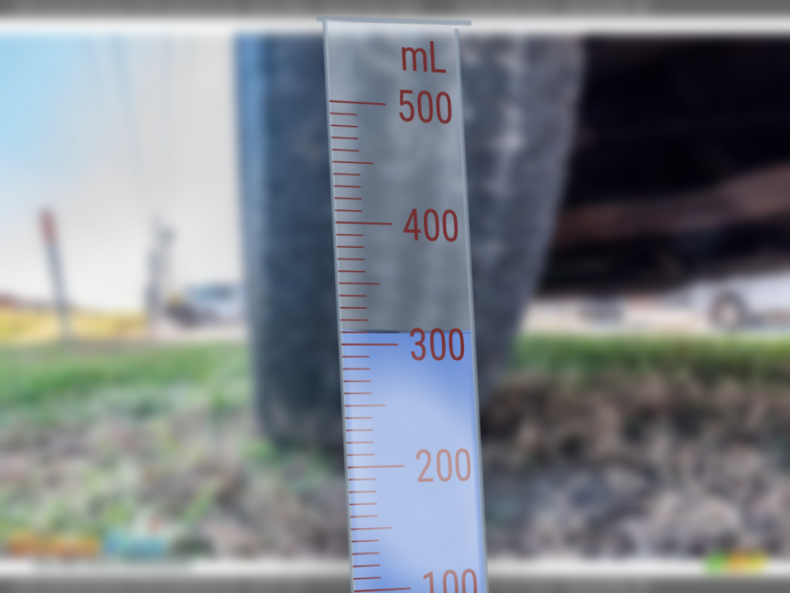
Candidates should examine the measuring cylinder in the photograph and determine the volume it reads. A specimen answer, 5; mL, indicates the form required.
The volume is 310; mL
